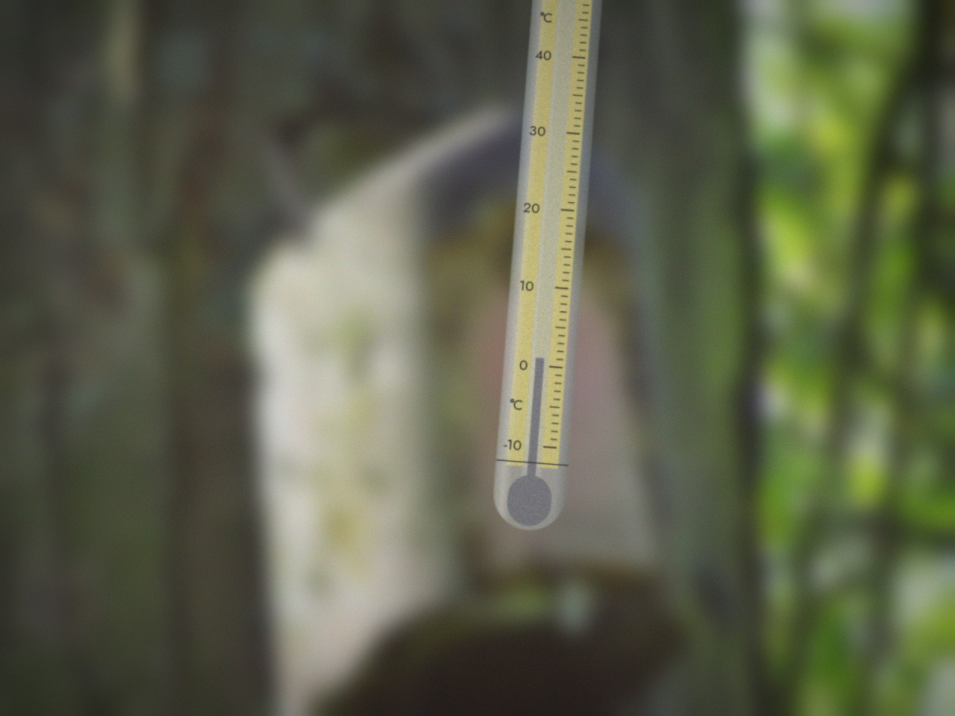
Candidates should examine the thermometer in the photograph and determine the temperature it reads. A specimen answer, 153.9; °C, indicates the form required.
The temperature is 1; °C
